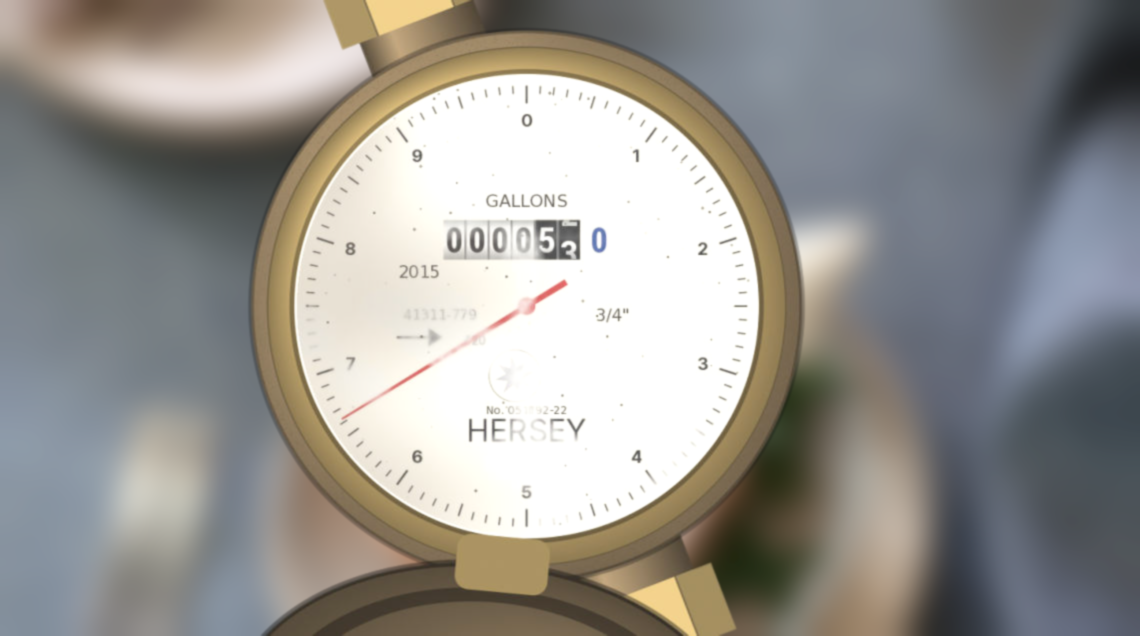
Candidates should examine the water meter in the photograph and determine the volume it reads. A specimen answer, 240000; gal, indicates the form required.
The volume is 526.6; gal
